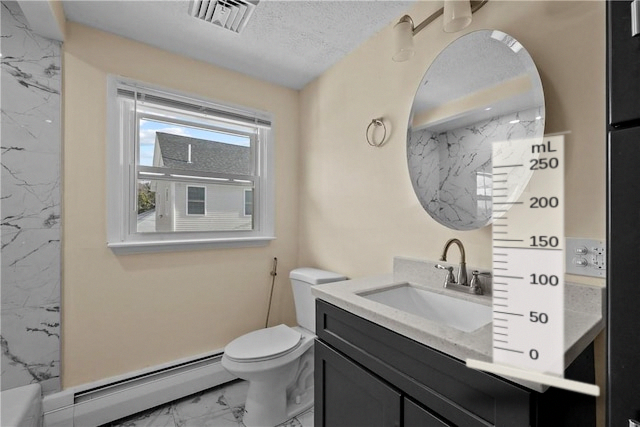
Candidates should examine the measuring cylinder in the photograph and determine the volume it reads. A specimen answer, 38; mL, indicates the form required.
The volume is 140; mL
